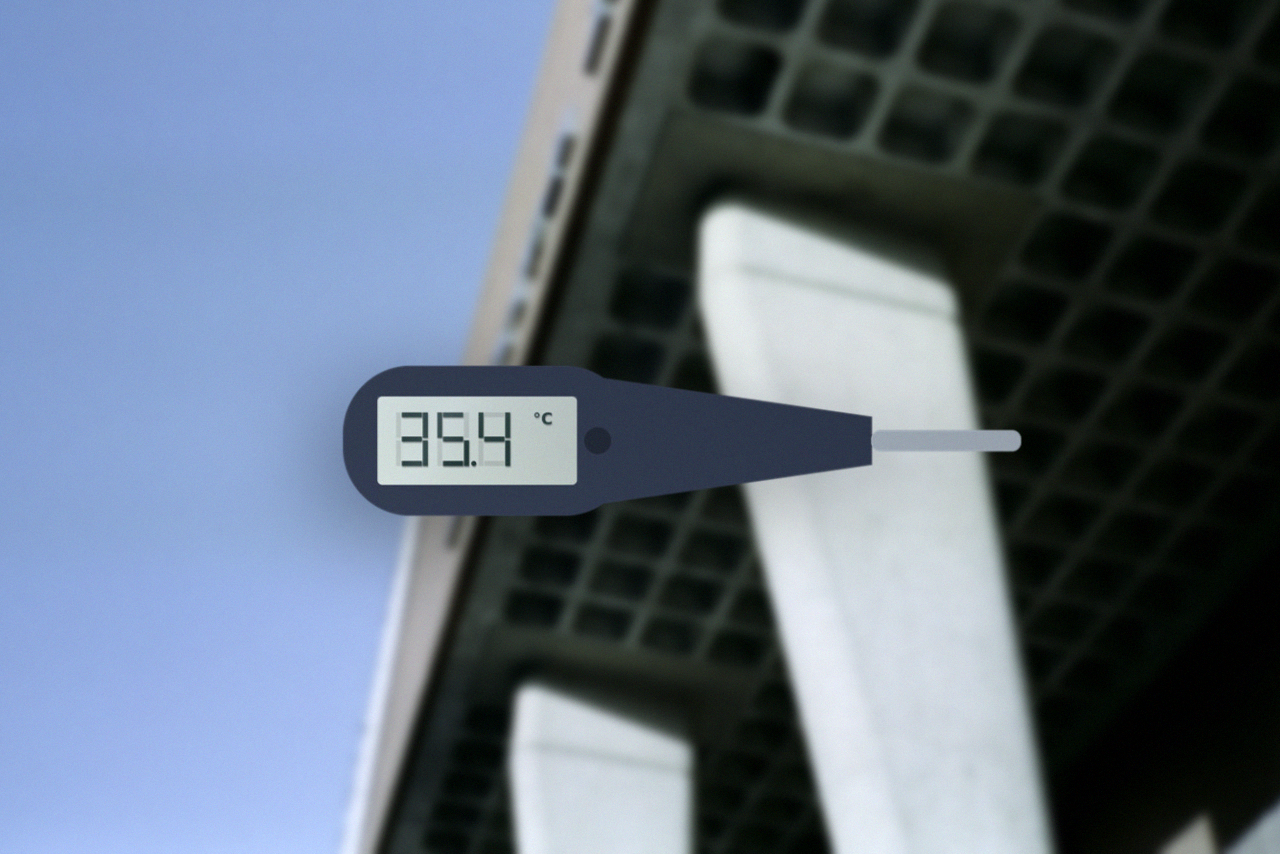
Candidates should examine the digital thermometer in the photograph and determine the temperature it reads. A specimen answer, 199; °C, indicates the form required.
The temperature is 35.4; °C
